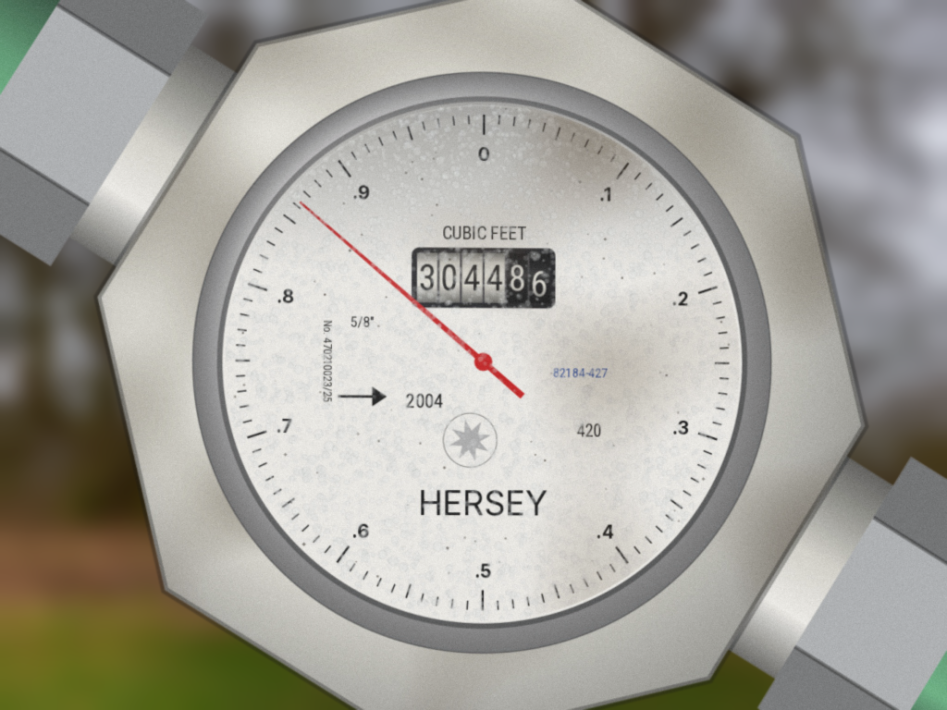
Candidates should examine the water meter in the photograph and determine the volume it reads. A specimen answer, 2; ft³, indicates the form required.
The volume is 304485.86; ft³
